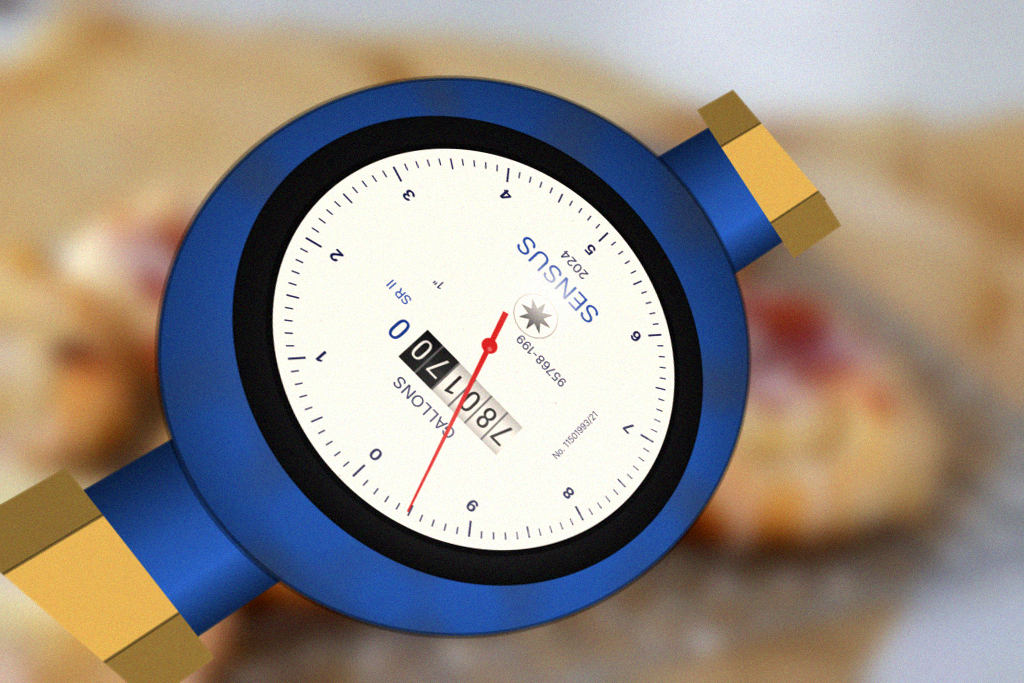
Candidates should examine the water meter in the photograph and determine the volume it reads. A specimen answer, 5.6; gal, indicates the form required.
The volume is 7801699.5; gal
